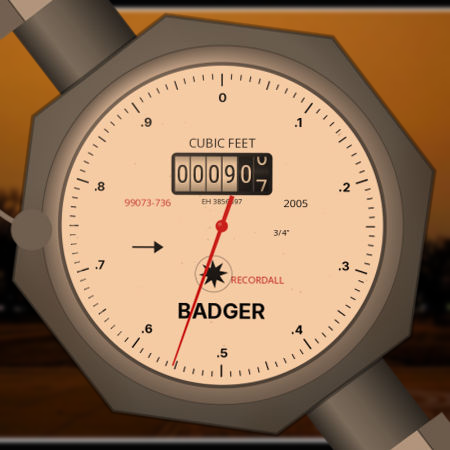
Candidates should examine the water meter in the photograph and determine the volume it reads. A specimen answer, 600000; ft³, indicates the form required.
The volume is 906.55; ft³
